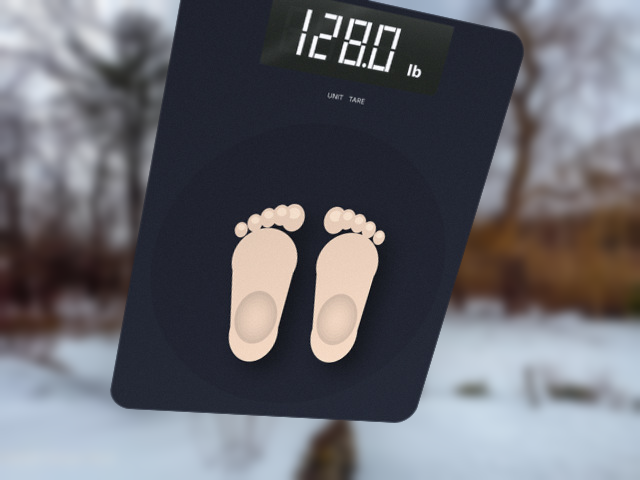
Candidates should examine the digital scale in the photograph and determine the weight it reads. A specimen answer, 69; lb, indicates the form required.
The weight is 128.0; lb
